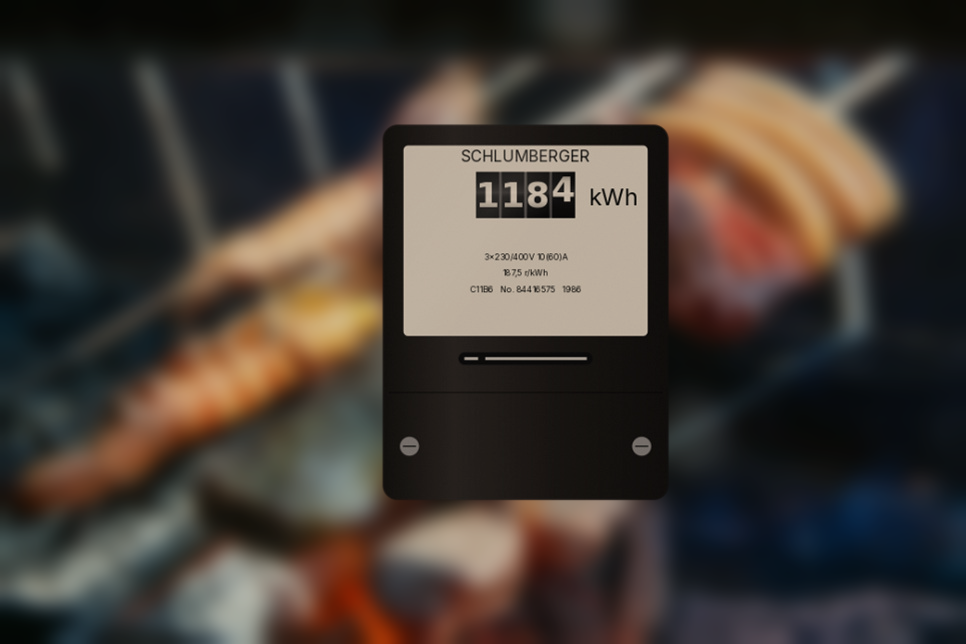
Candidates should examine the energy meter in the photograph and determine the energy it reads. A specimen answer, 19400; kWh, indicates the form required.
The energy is 1184; kWh
